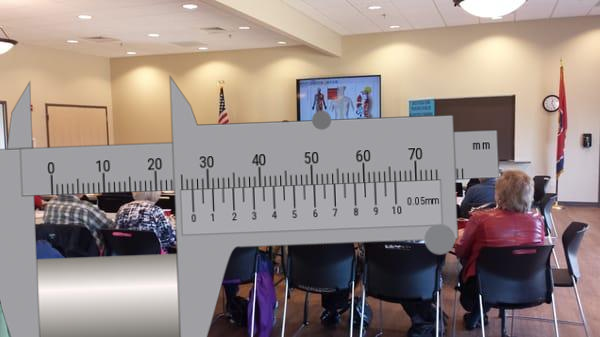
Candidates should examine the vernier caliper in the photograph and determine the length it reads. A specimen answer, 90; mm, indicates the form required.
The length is 27.0; mm
